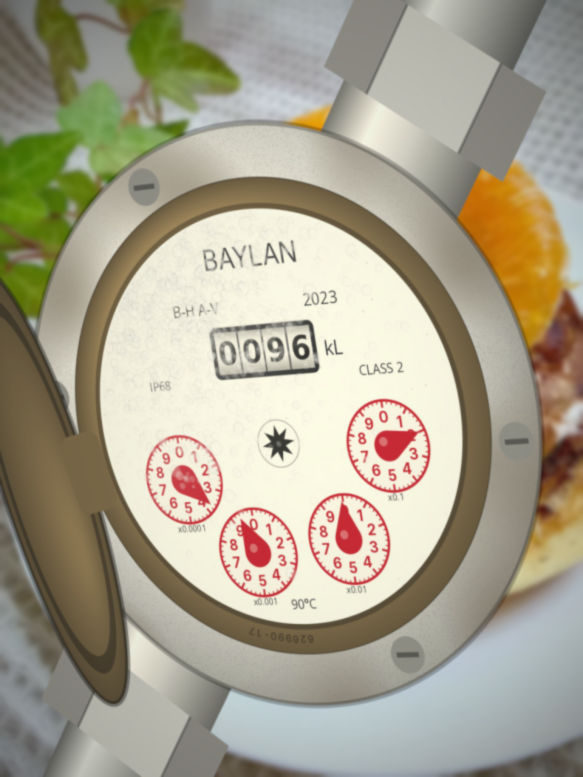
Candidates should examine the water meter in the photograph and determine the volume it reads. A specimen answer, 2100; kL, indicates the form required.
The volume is 96.1993; kL
